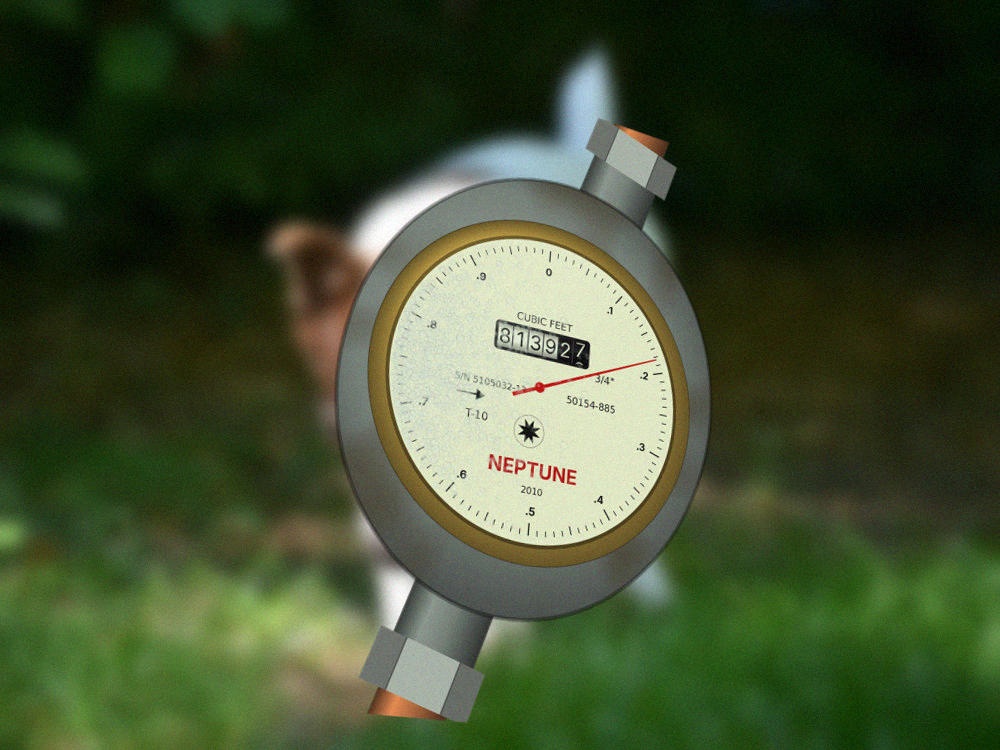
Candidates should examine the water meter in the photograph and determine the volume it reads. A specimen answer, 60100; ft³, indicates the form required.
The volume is 813927.18; ft³
